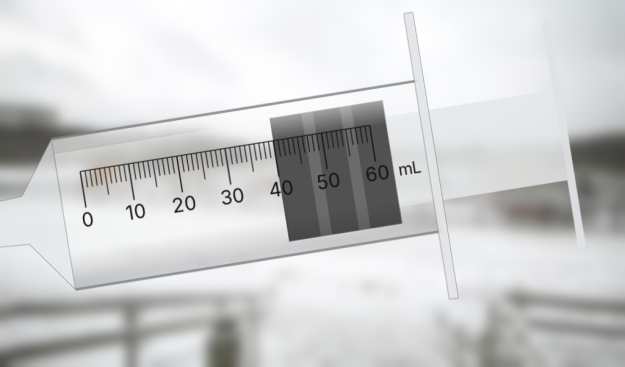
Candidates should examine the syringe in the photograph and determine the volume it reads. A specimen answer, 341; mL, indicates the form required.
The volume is 40; mL
